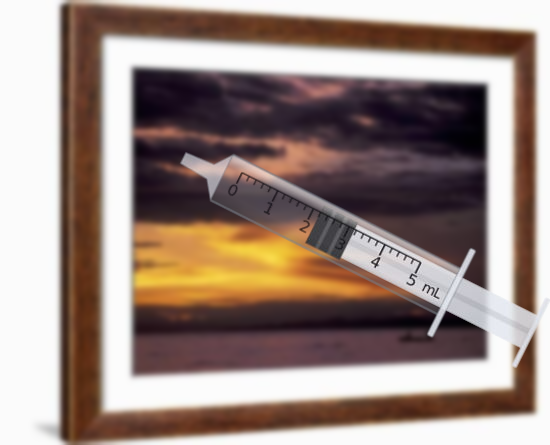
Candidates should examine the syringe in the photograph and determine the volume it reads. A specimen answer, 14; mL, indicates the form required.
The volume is 2.2; mL
